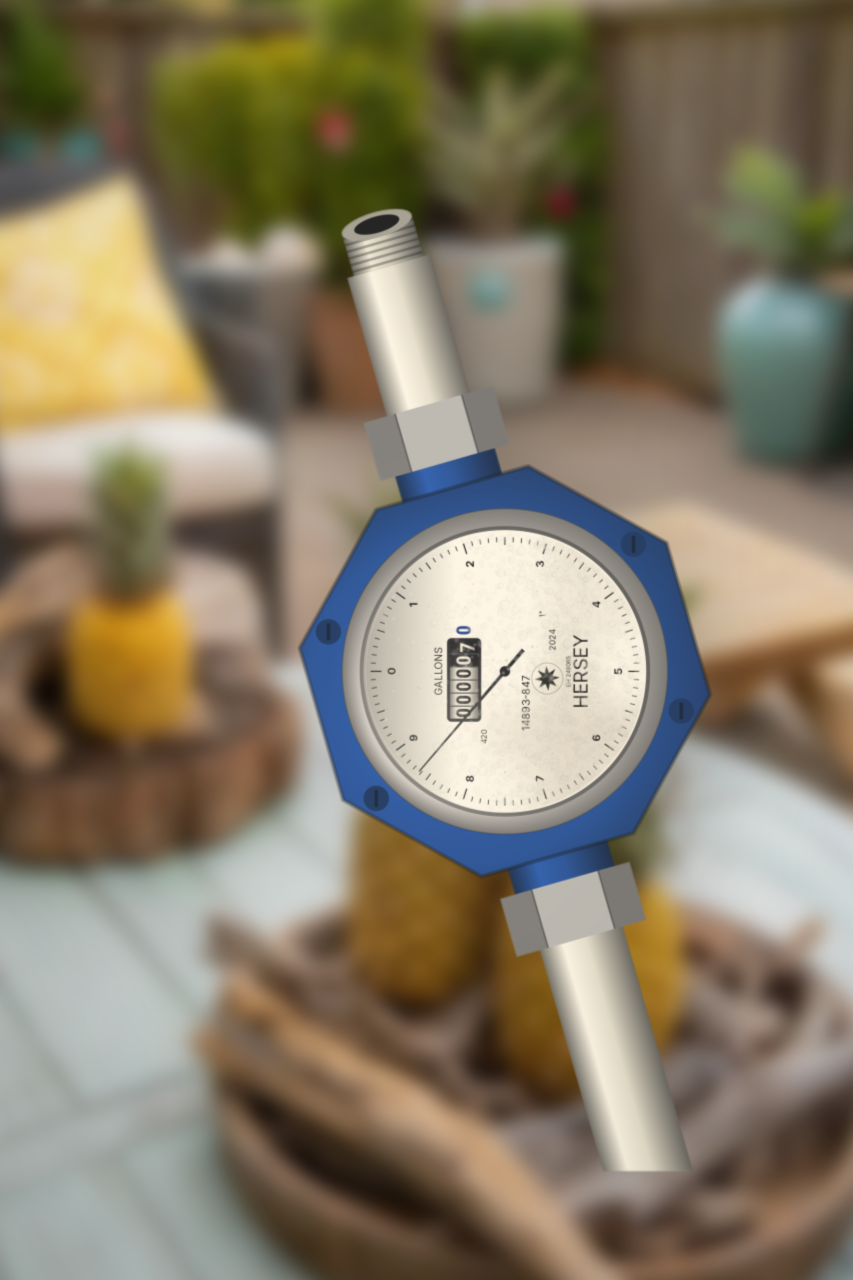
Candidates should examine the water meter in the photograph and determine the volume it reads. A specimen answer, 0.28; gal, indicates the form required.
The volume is 68.6; gal
